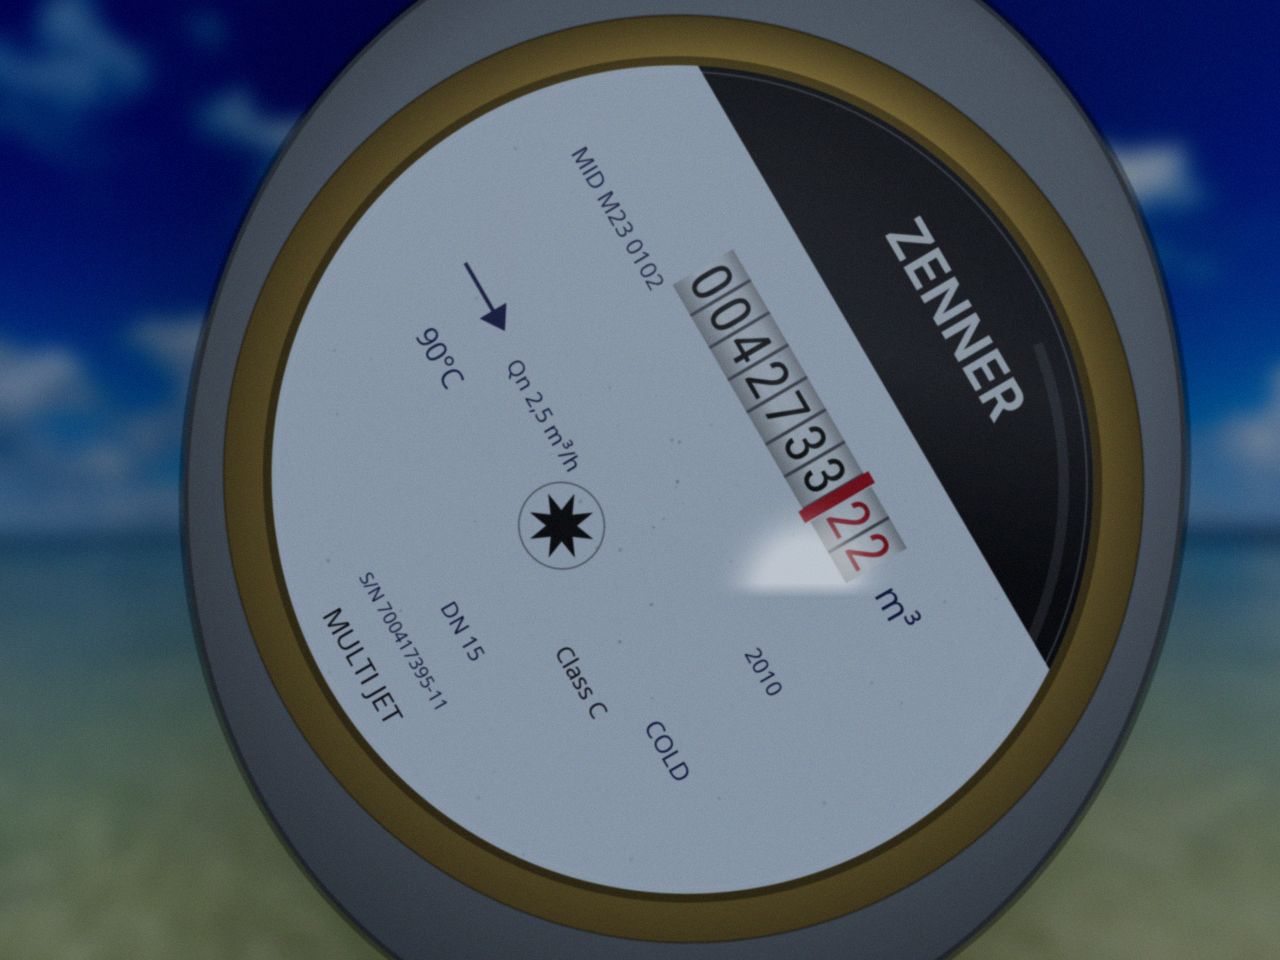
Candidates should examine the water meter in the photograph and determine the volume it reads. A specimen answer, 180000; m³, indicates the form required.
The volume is 42733.22; m³
